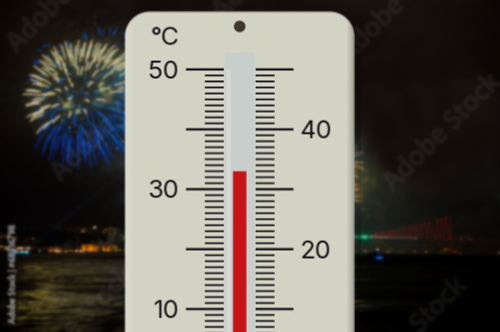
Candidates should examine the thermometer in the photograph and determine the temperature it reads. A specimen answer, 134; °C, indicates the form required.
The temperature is 33; °C
